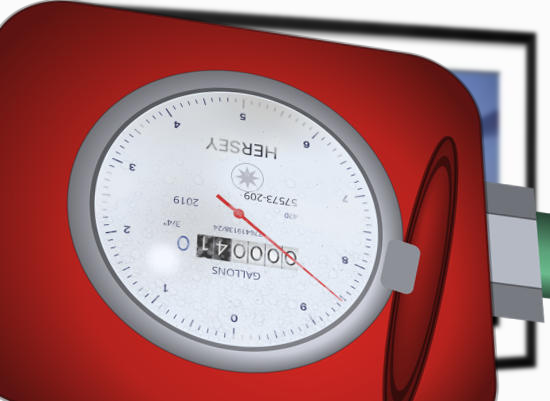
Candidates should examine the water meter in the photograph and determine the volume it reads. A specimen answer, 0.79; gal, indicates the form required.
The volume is 408.5; gal
